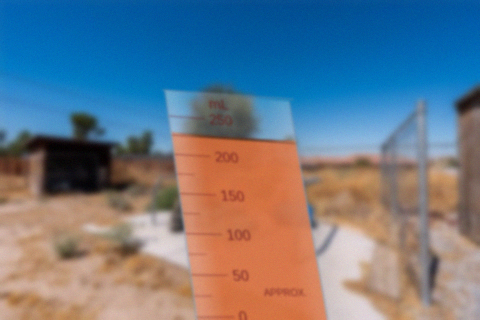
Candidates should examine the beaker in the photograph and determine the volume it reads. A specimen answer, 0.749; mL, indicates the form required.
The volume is 225; mL
